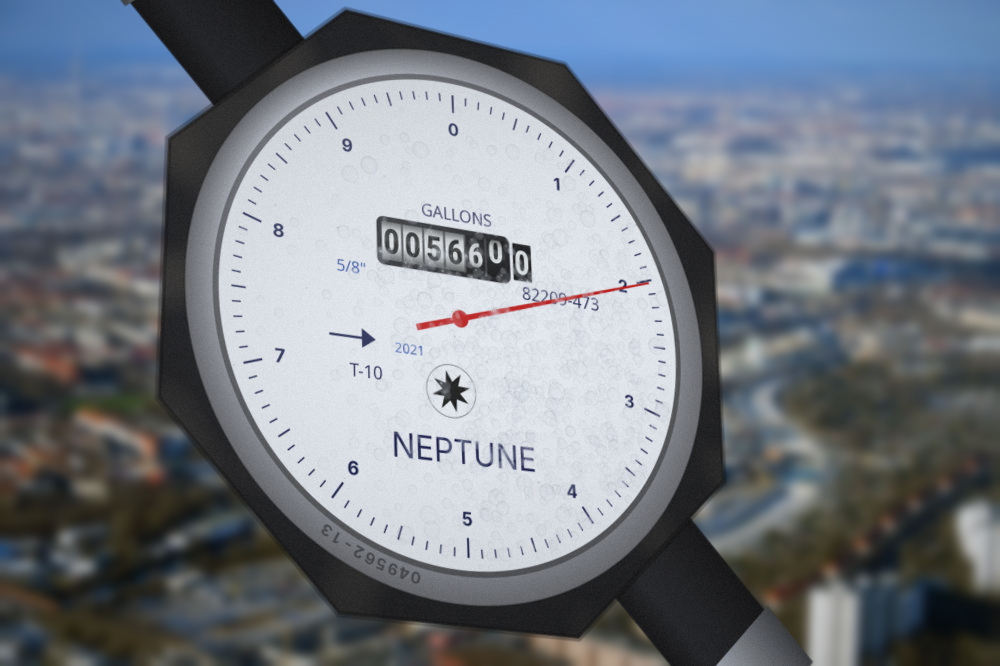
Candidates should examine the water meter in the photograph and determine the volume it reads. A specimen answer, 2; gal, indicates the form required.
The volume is 56602.0; gal
